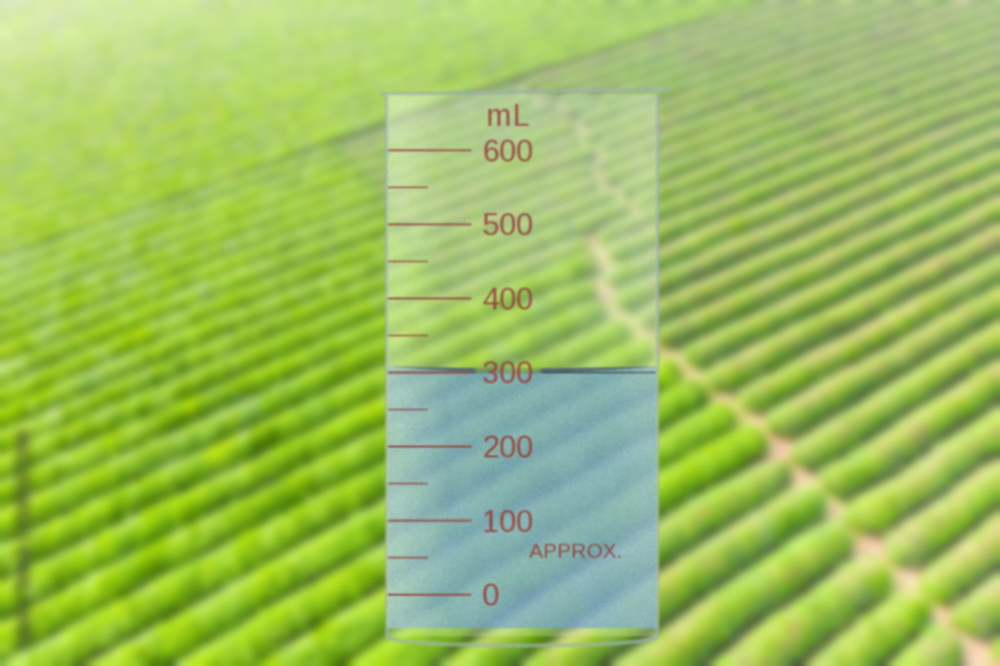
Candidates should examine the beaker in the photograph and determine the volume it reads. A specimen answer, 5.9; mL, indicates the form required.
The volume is 300; mL
